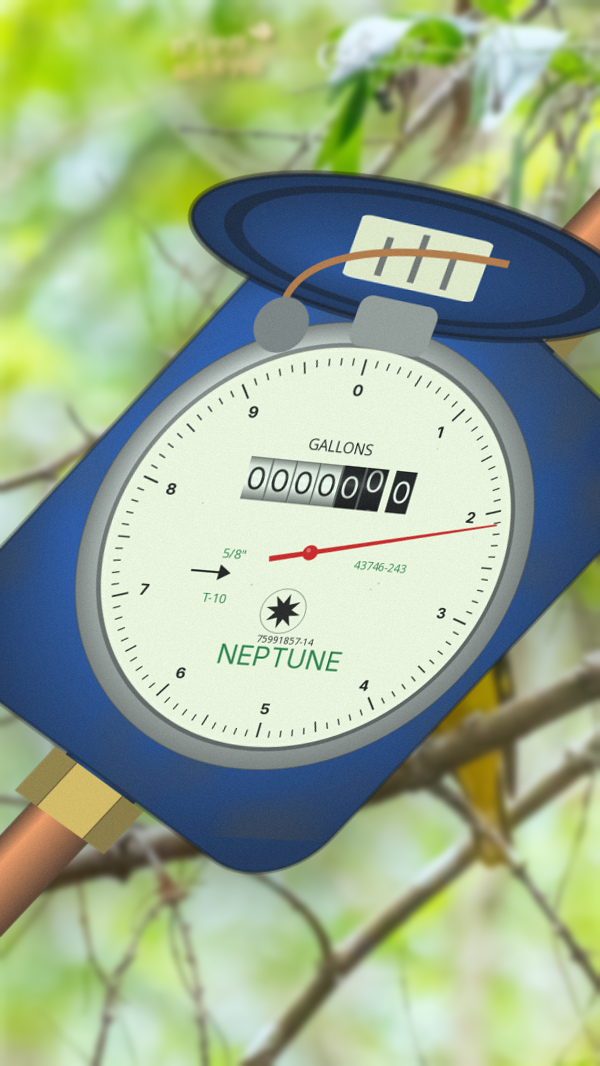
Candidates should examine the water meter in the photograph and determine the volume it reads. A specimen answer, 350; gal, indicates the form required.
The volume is 2.1; gal
